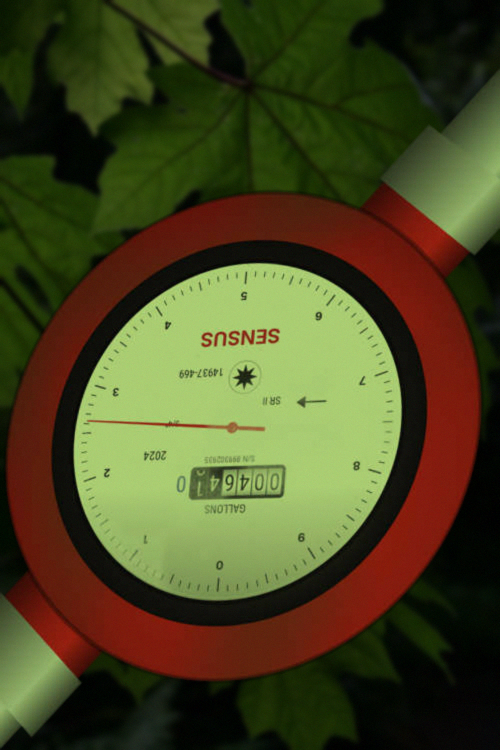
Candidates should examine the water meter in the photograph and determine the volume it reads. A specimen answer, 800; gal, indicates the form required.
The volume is 46412.6; gal
